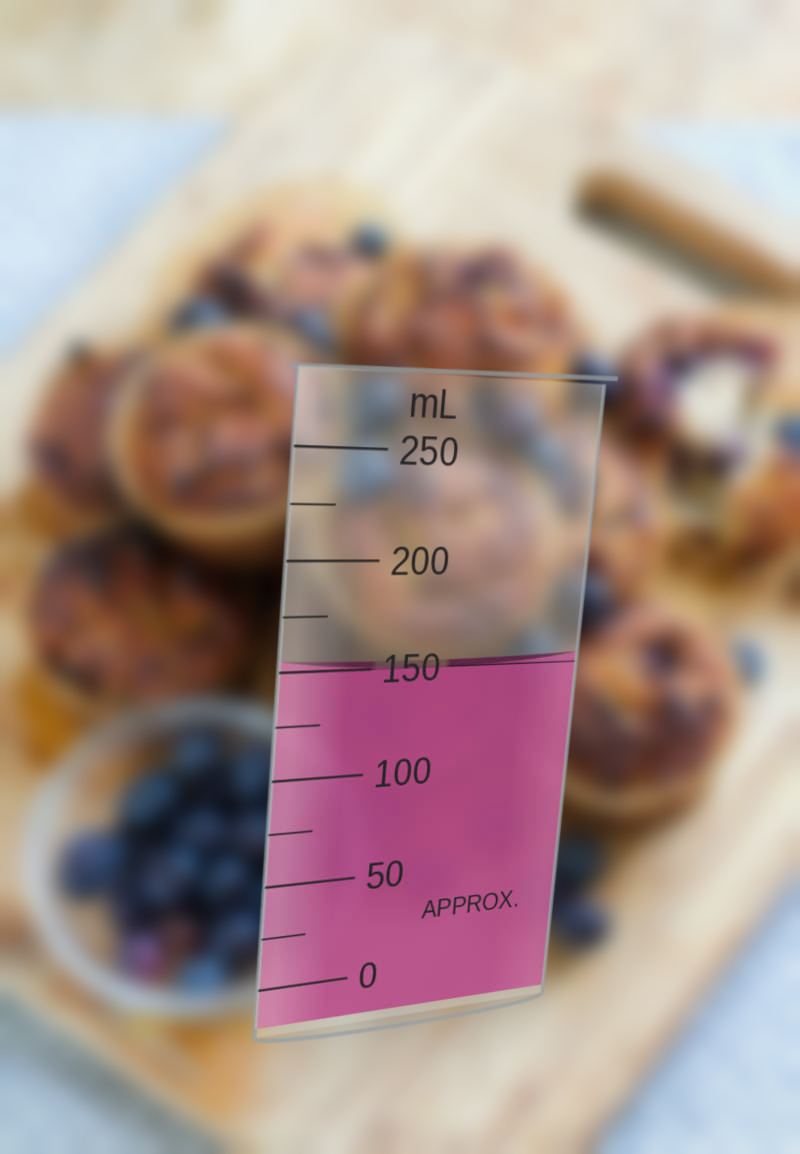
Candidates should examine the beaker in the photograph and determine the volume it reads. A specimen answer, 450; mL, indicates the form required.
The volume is 150; mL
